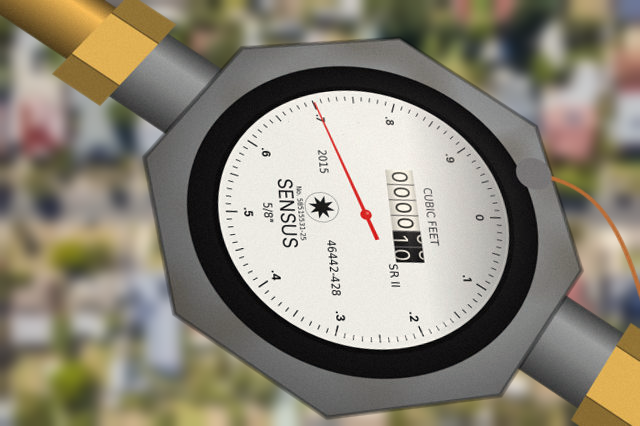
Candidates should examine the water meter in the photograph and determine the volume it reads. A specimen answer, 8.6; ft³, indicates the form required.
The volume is 9.70; ft³
